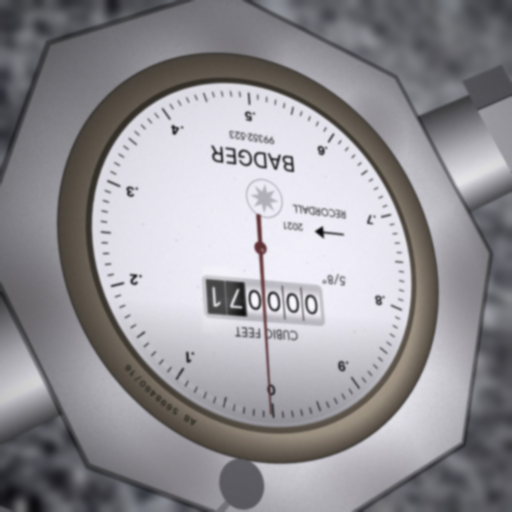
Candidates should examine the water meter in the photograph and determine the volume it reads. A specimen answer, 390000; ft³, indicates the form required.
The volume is 71.00; ft³
